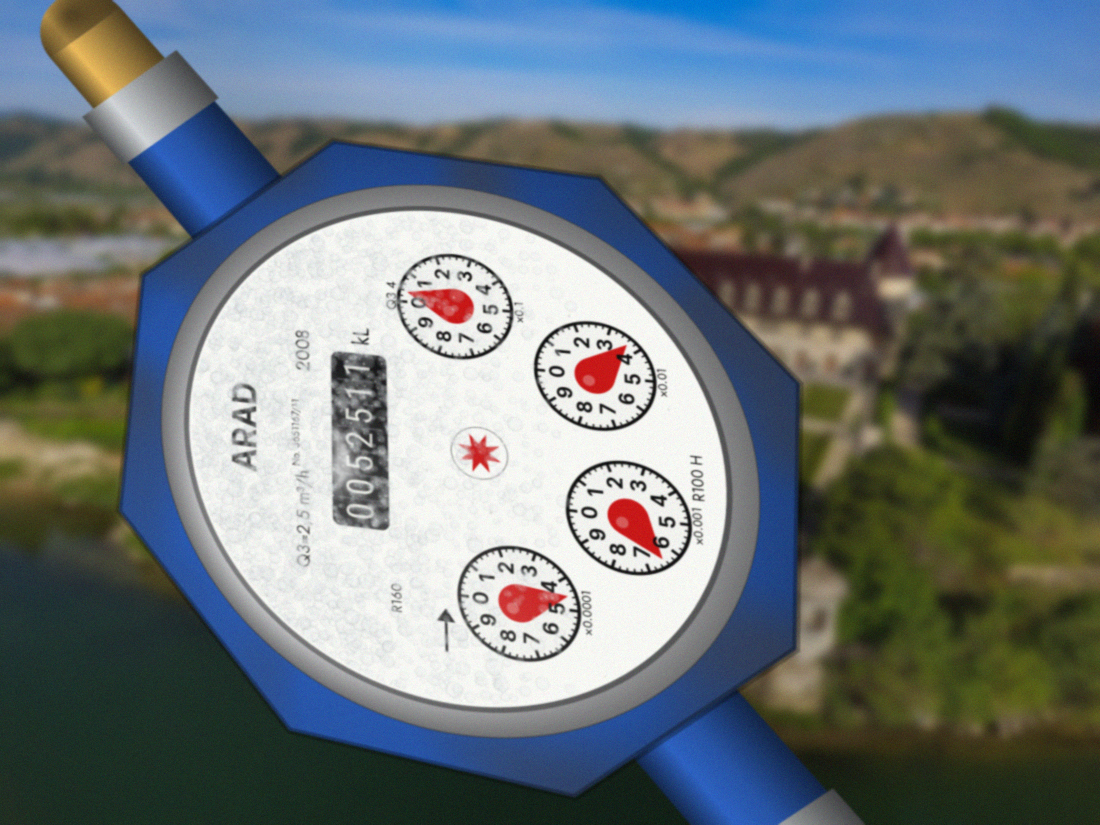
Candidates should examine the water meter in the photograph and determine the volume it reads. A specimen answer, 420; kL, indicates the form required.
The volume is 52511.0364; kL
